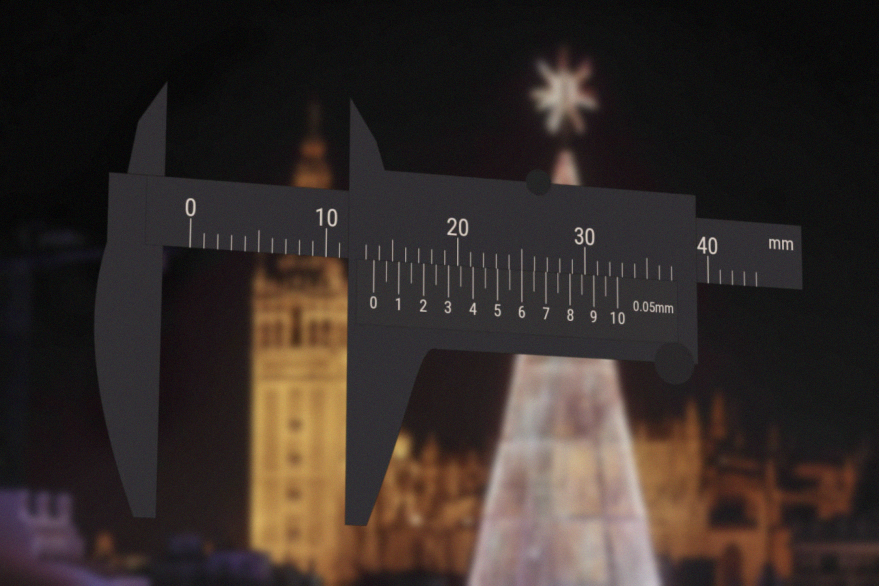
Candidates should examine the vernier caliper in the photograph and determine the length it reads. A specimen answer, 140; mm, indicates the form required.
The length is 13.6; mm
